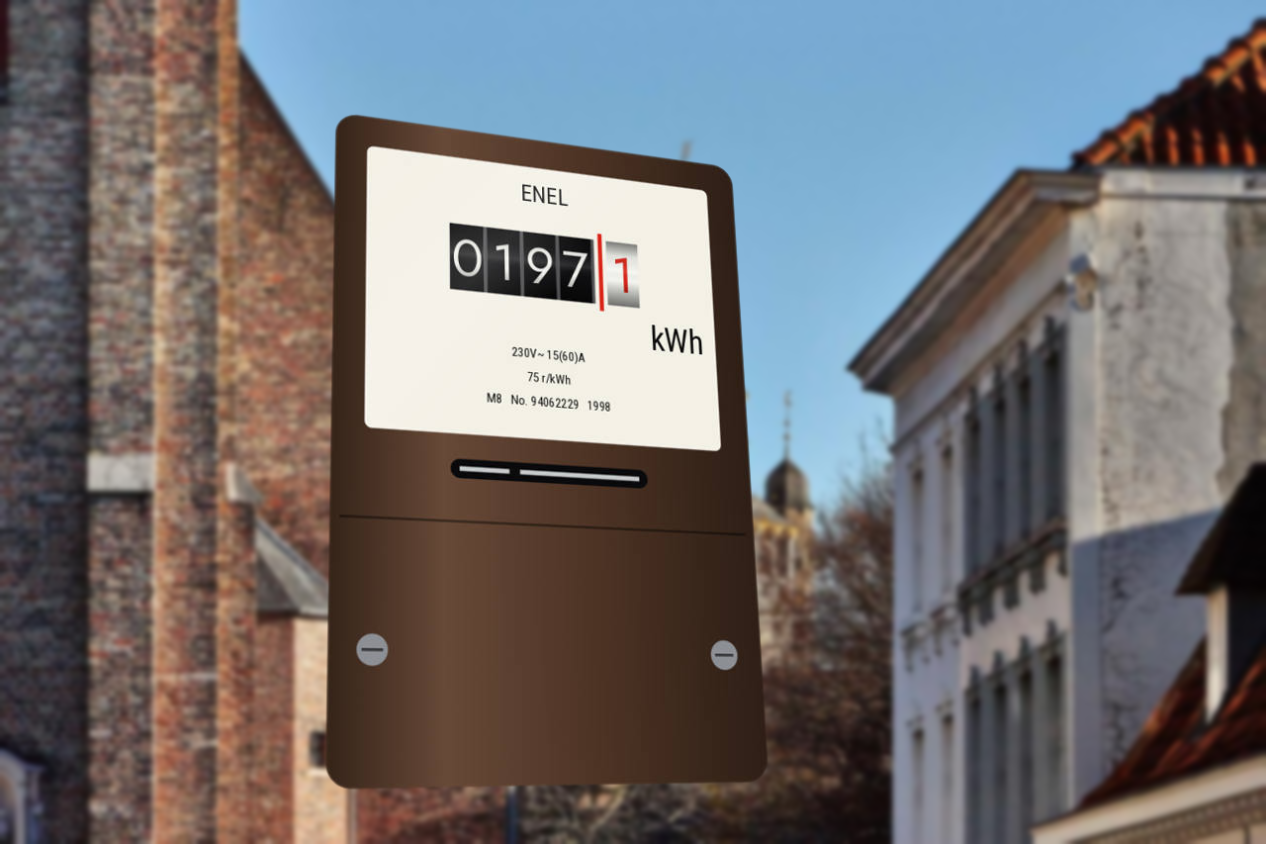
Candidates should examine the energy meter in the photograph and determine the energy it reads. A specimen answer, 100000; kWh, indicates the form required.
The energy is 197.1; kWh
